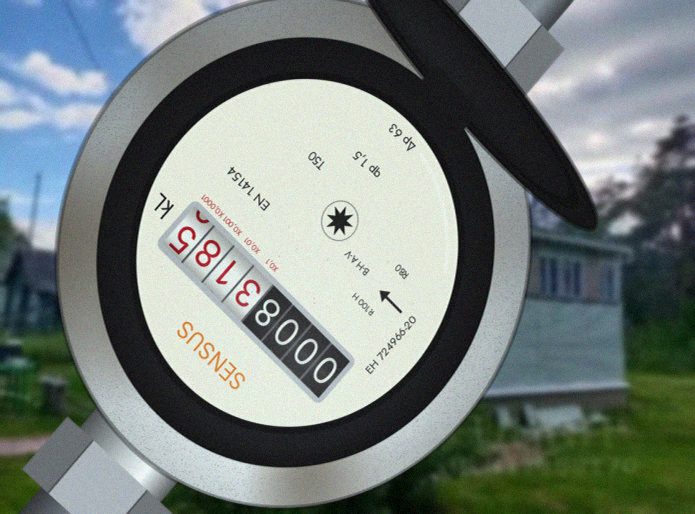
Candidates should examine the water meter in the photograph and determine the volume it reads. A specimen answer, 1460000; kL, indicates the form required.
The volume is 8.3185; kL
